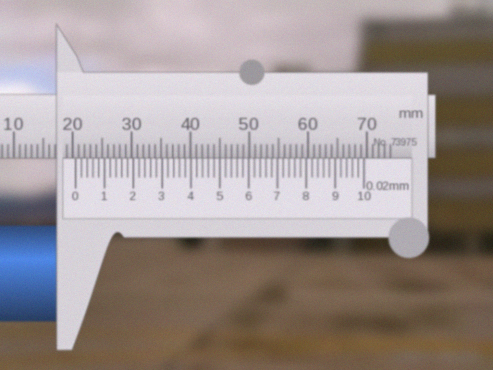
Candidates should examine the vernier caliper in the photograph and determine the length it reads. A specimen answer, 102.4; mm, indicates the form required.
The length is 20.5; mm
